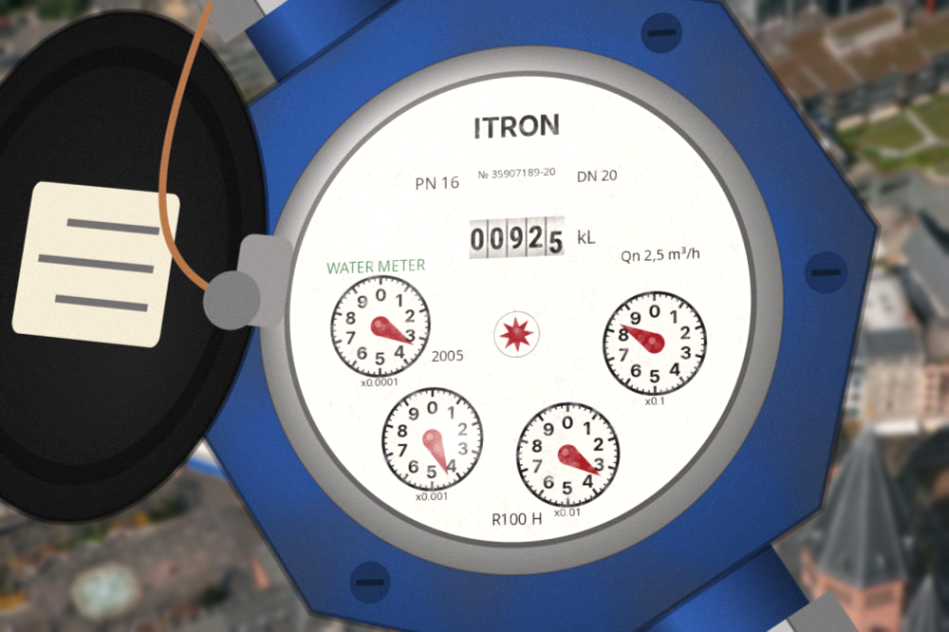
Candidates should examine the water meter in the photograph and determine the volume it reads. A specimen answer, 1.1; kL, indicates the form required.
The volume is 924.8343; kL
